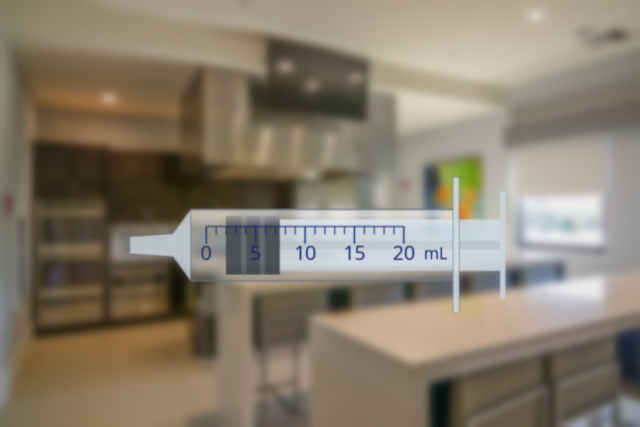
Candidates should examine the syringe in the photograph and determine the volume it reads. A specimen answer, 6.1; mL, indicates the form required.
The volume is 2; mL
